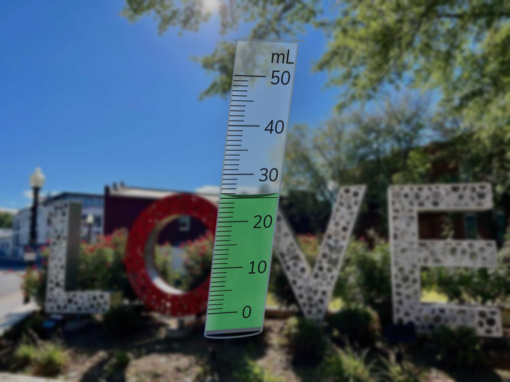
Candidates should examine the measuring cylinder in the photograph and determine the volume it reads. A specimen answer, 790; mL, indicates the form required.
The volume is 25; mL
